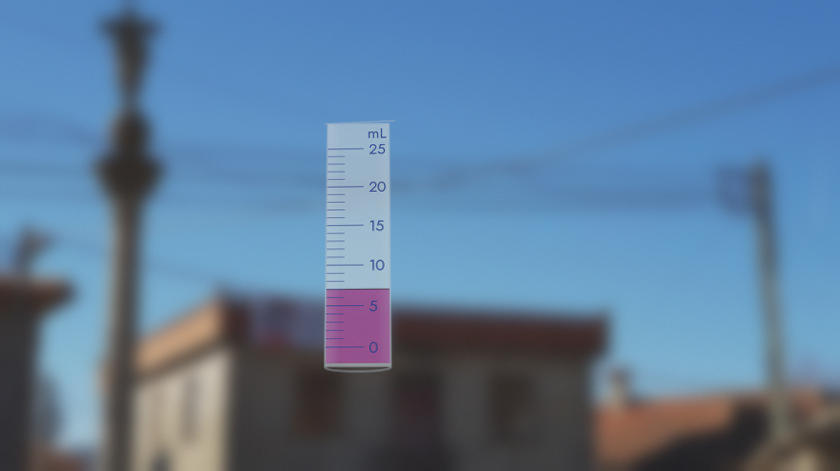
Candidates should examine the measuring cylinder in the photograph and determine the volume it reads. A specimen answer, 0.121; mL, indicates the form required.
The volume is 7; mL
